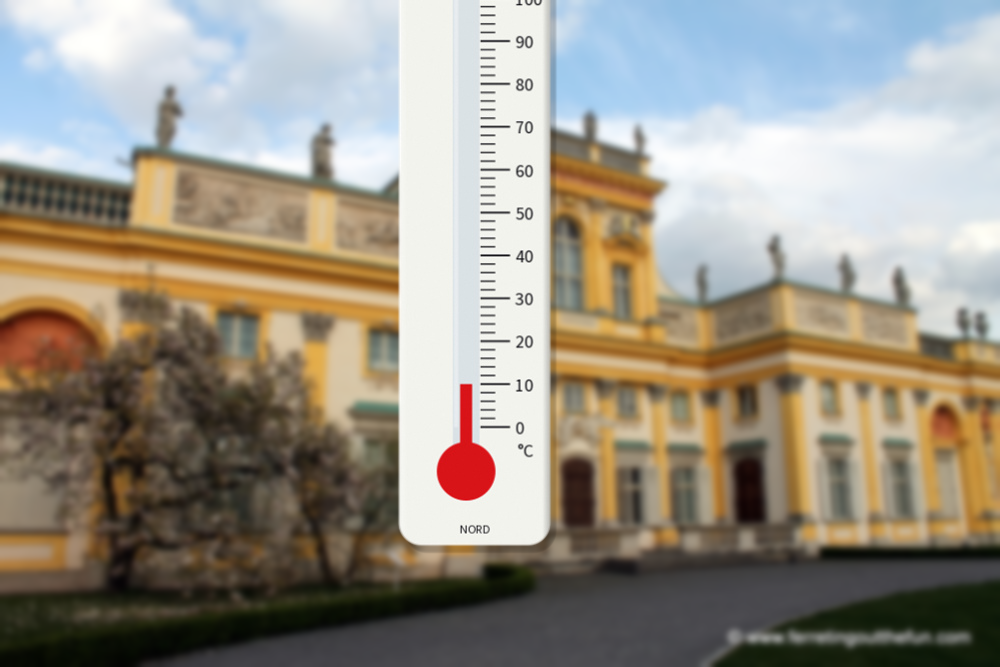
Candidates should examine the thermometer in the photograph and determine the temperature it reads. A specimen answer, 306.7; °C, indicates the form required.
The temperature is 10; °C
